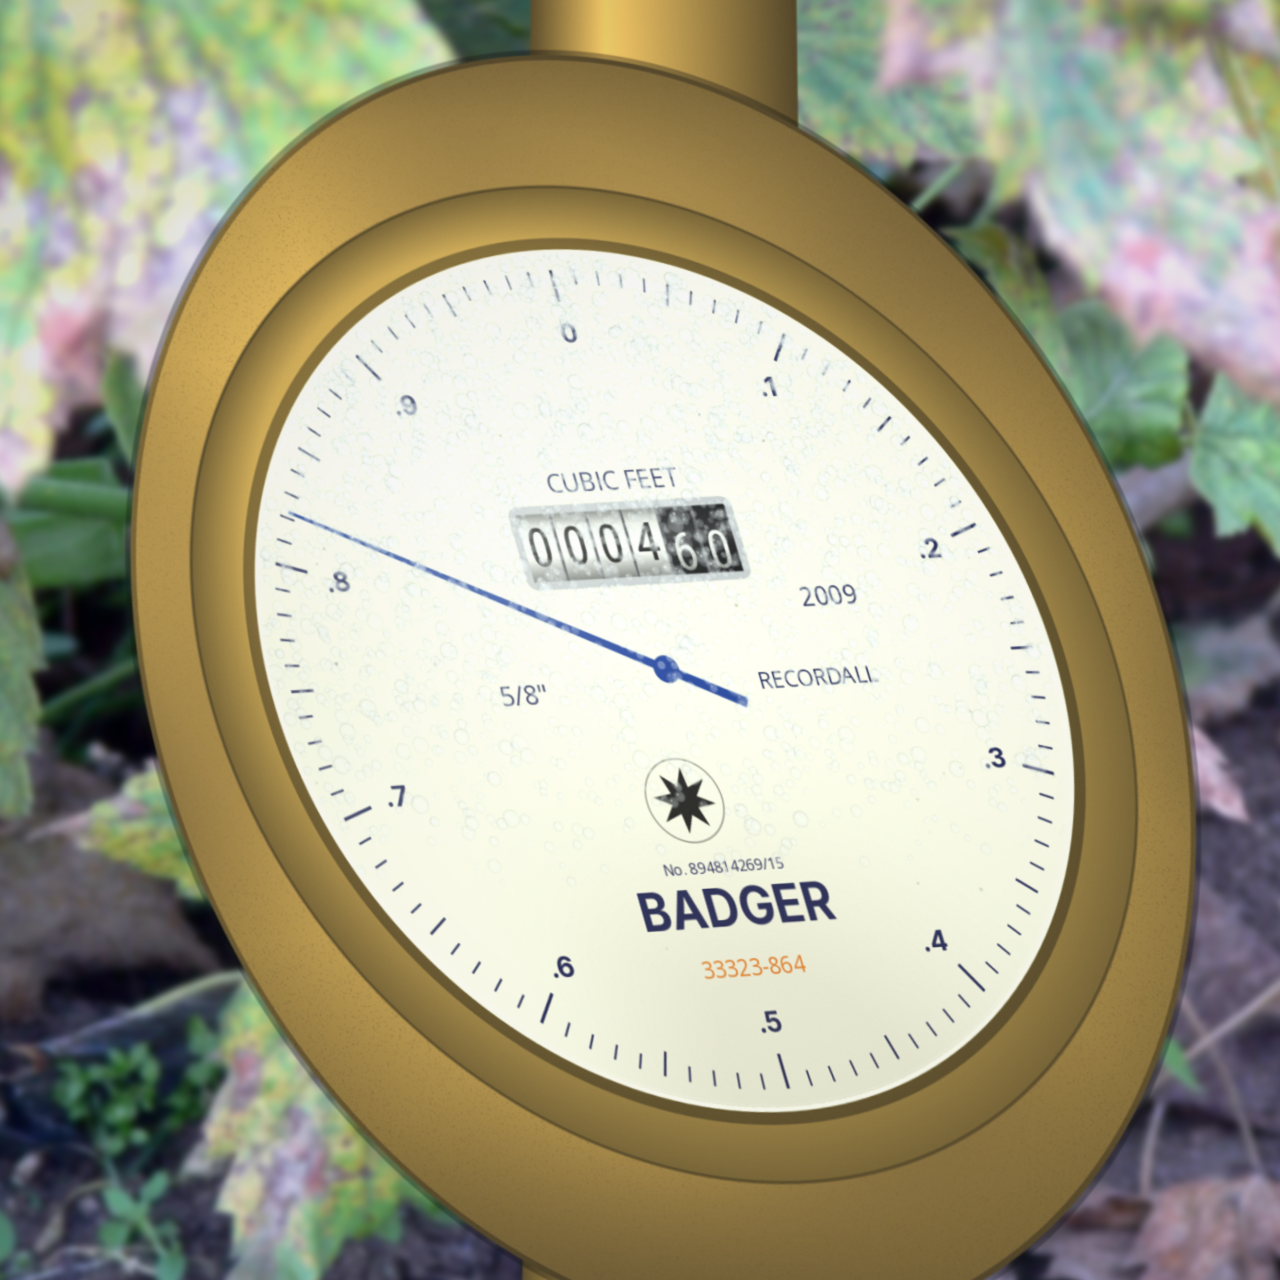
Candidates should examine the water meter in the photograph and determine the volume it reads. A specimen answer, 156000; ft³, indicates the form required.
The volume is 459.82; ft³
